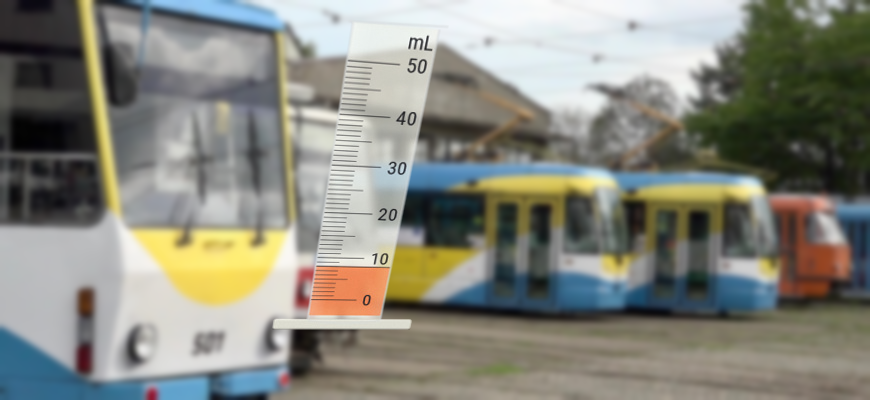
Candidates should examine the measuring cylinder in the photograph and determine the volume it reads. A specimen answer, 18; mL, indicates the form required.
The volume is 8; mL
